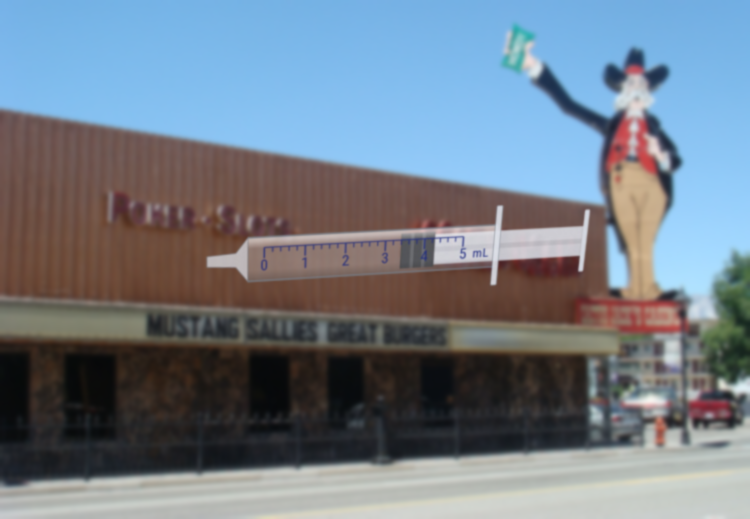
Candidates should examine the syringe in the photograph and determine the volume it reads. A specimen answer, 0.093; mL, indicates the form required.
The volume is 3.4; mL
